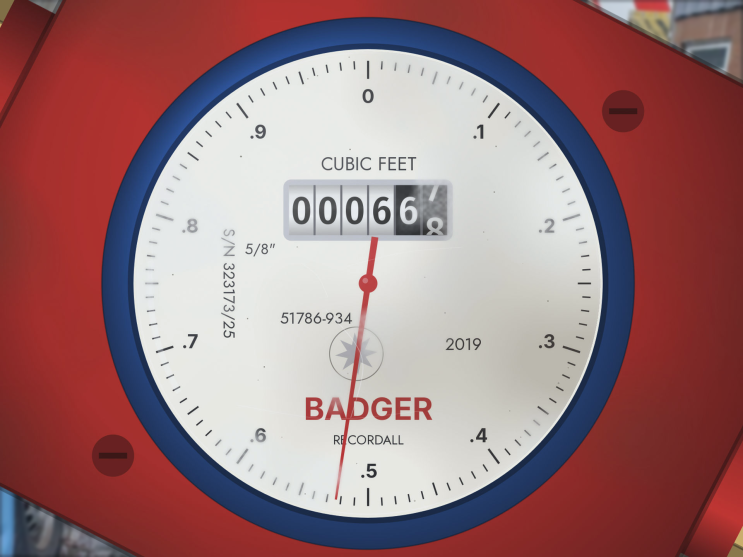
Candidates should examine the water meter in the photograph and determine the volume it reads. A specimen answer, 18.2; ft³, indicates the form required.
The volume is 667.52; ft³
